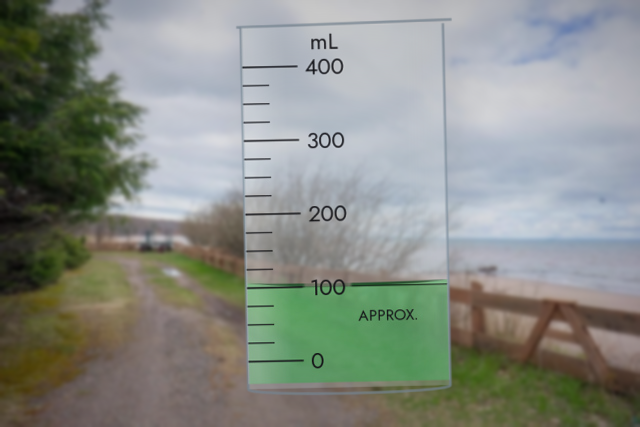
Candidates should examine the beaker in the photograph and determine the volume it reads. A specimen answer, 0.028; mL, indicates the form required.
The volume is 100; mL
